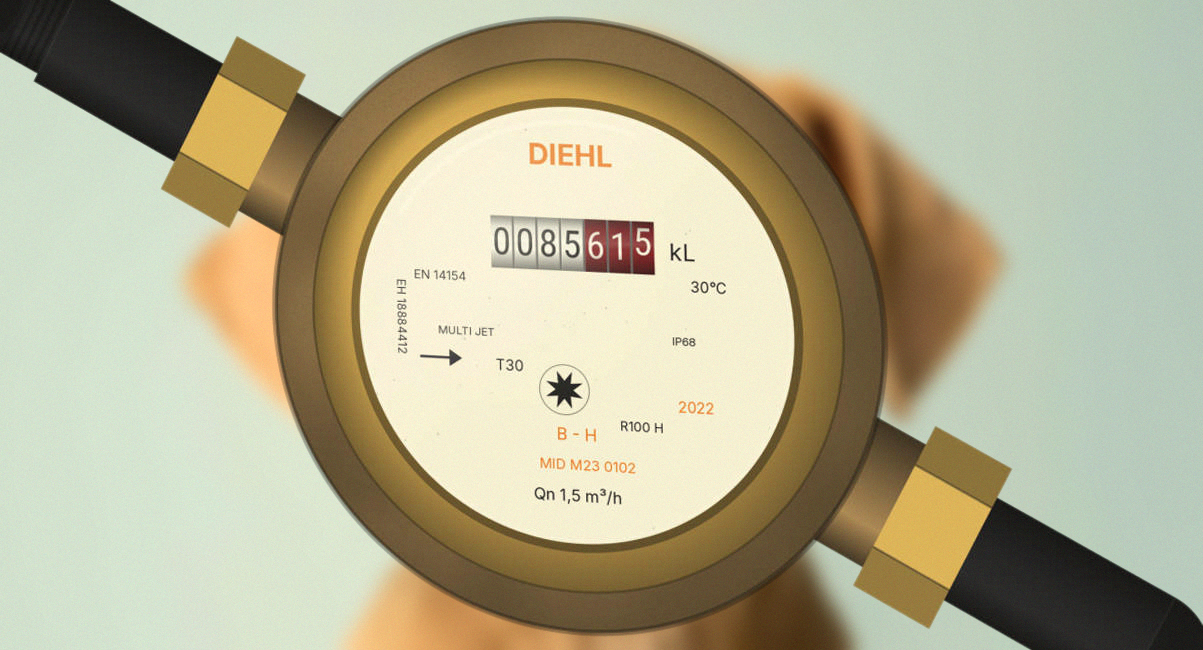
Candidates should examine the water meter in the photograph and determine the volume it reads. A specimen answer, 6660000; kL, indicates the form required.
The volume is 85.615; kL
